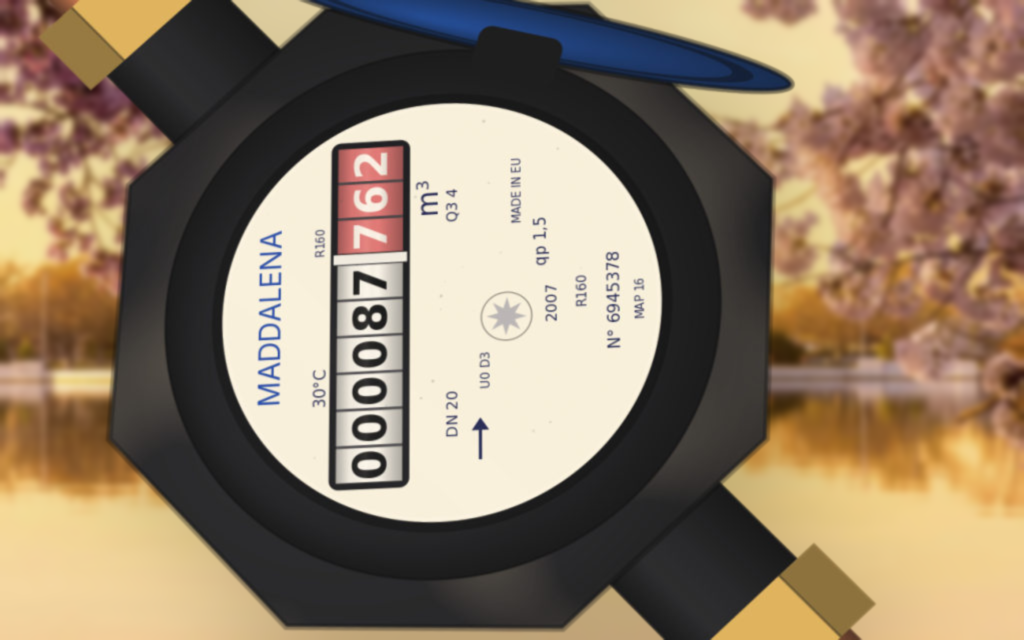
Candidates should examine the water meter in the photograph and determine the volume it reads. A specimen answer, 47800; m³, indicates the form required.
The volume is 87.762; m³
